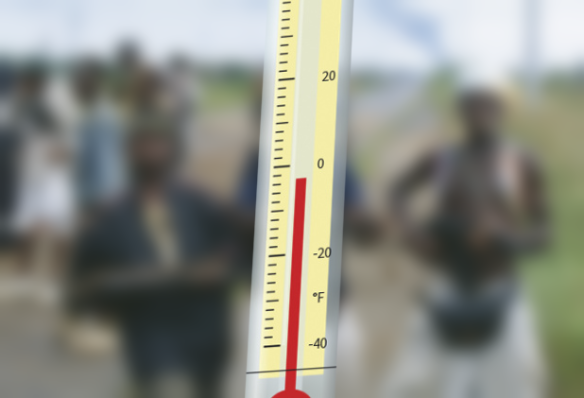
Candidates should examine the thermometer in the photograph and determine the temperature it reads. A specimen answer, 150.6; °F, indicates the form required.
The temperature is -3; °F
